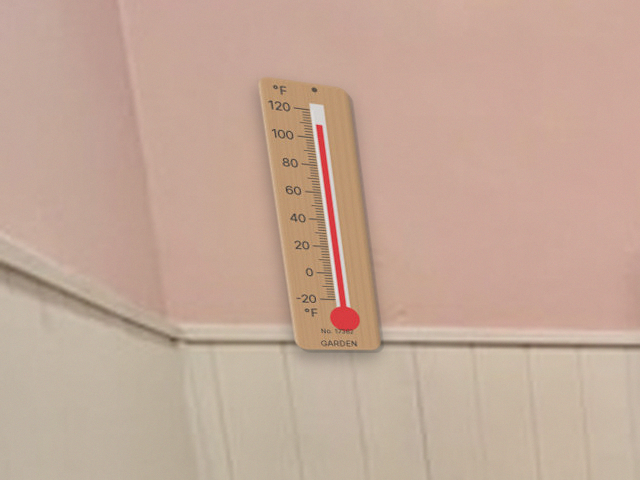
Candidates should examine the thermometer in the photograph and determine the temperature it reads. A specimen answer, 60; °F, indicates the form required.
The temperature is 110; °F
